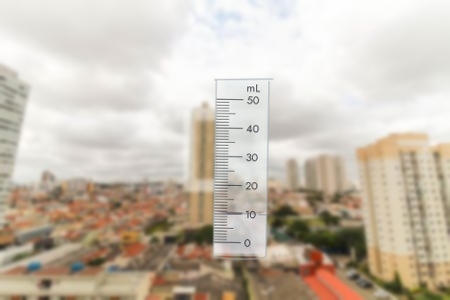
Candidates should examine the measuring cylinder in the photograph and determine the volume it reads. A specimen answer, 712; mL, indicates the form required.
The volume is 10; mL
